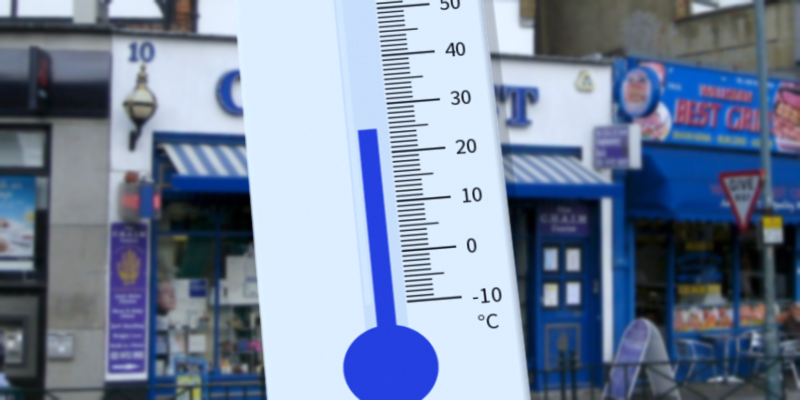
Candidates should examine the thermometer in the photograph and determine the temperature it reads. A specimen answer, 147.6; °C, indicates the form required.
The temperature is 25; °C
